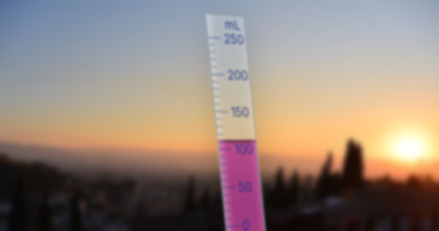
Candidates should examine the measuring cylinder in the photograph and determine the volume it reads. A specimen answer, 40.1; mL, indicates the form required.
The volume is 110; mL
